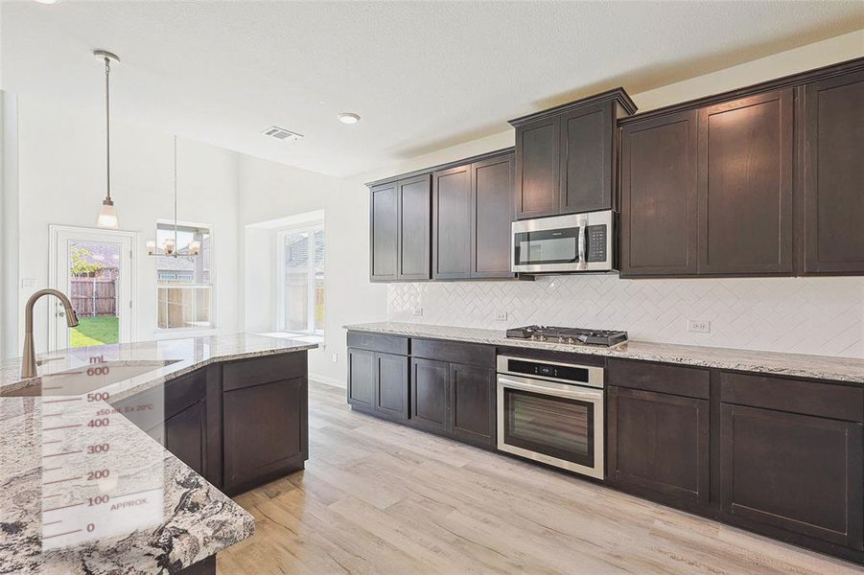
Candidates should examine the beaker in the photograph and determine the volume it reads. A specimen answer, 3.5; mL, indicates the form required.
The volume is 100; mL
